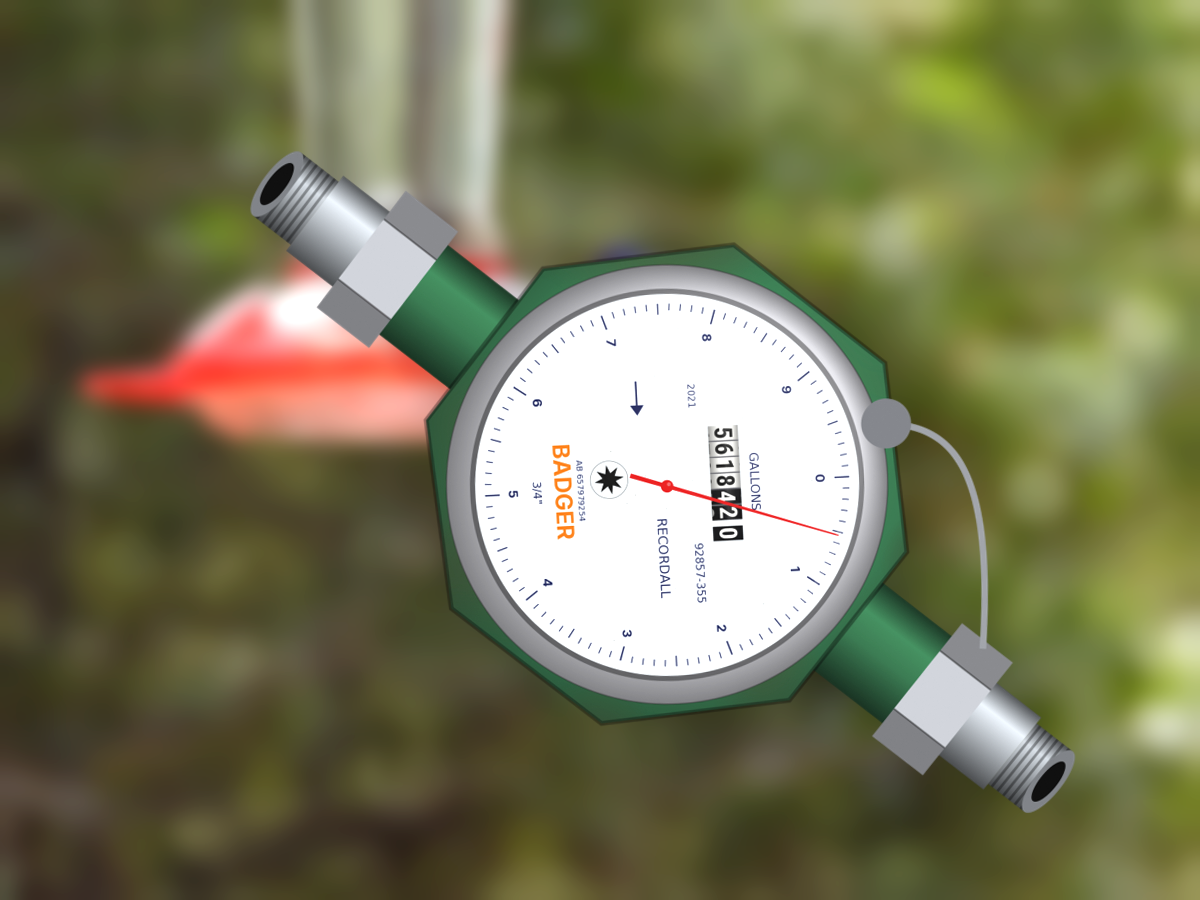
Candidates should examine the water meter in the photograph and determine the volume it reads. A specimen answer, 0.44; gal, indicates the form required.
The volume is 5618420.5; gal
